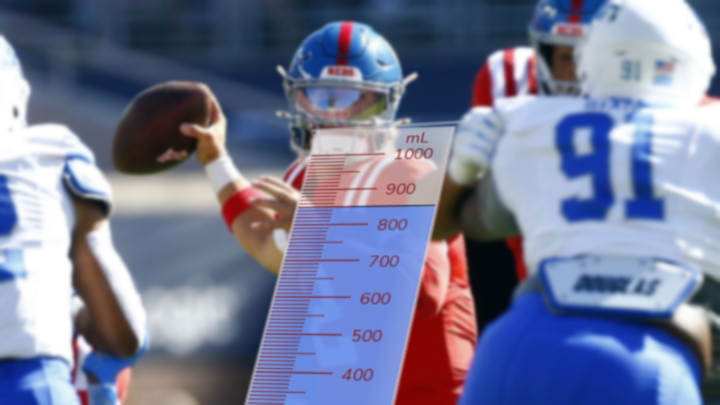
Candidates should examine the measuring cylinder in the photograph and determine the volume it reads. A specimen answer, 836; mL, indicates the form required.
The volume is 850; mL
